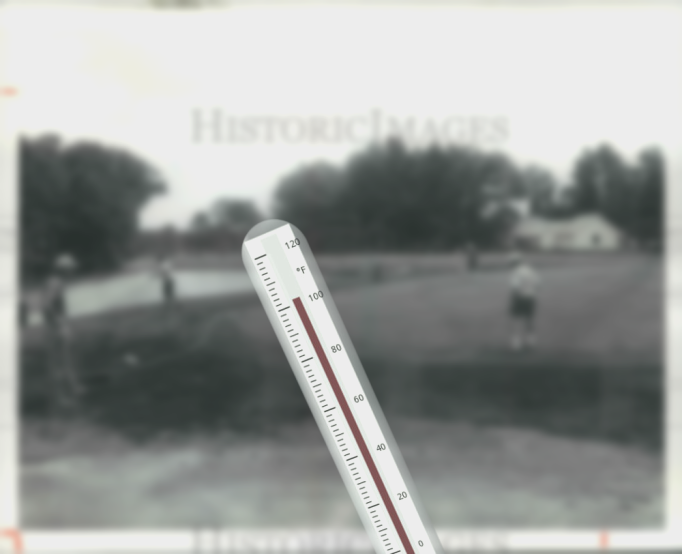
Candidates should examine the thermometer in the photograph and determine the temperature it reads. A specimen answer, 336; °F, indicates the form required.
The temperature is 102; °F
